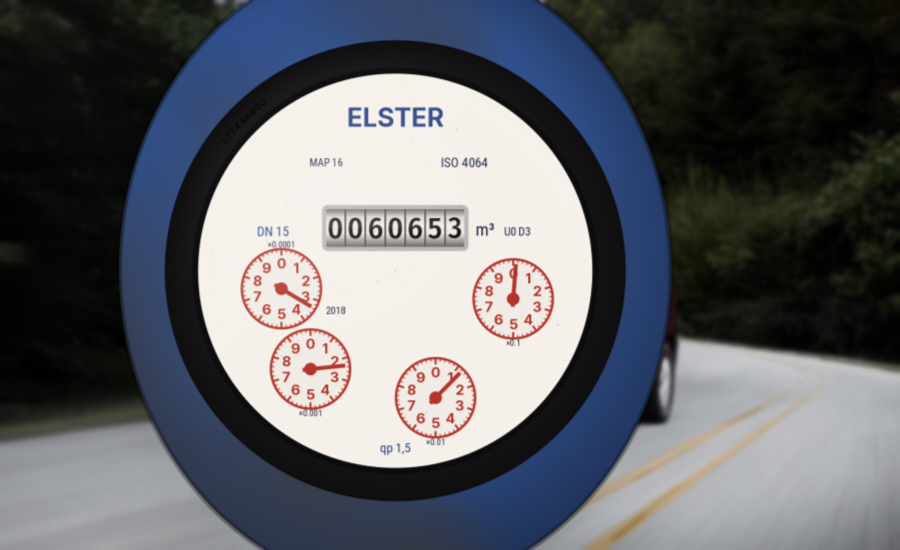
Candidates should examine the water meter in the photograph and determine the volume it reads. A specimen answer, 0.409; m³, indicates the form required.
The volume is 60653.0123; m³
